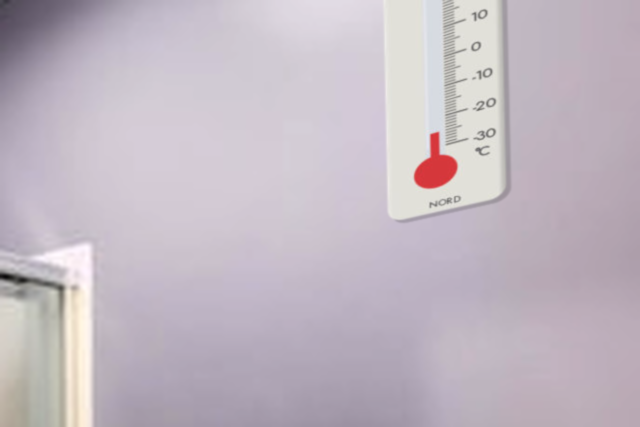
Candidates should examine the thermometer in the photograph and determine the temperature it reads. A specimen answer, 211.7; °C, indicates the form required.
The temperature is -25; °C
